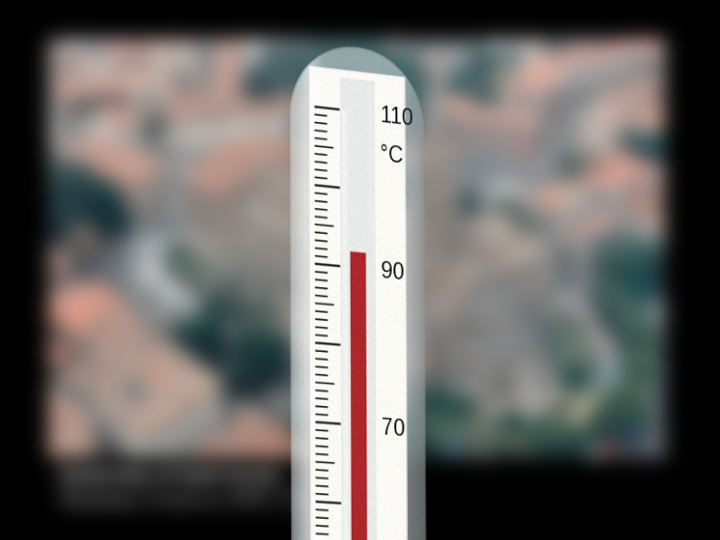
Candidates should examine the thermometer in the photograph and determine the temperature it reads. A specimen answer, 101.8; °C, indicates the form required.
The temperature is 92; °C
